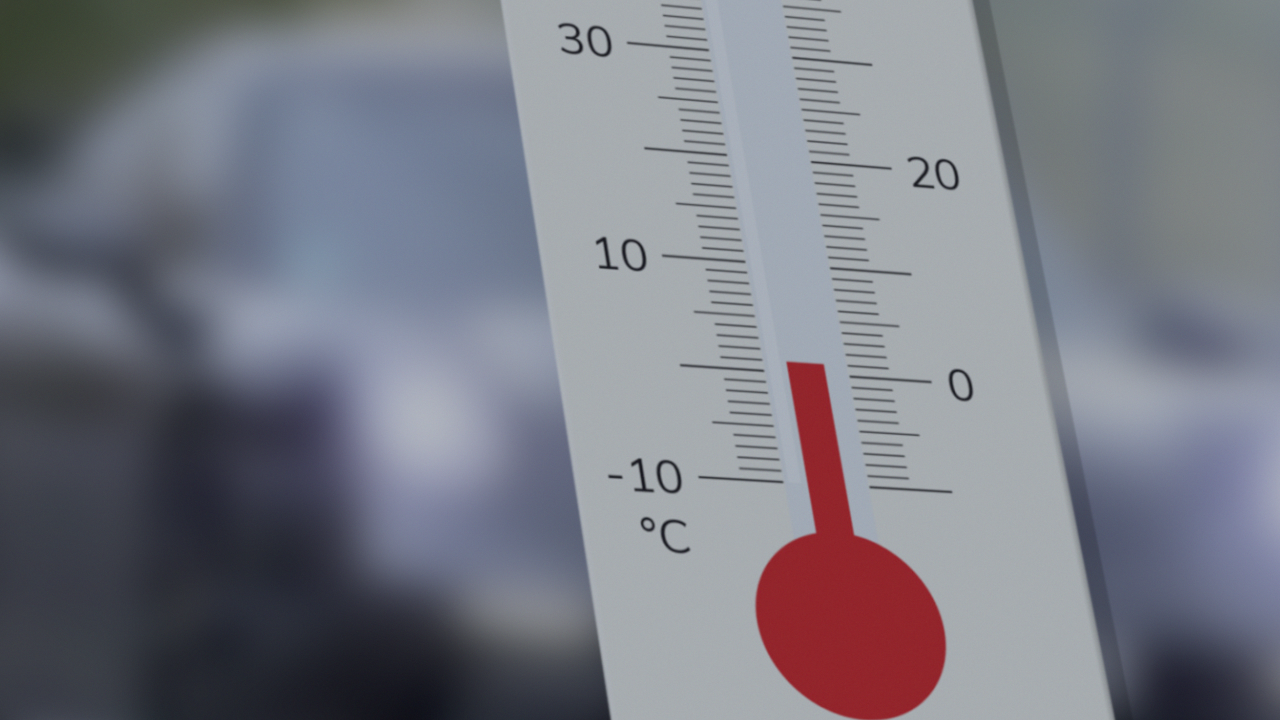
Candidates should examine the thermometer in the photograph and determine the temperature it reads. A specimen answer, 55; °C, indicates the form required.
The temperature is 1; °C
